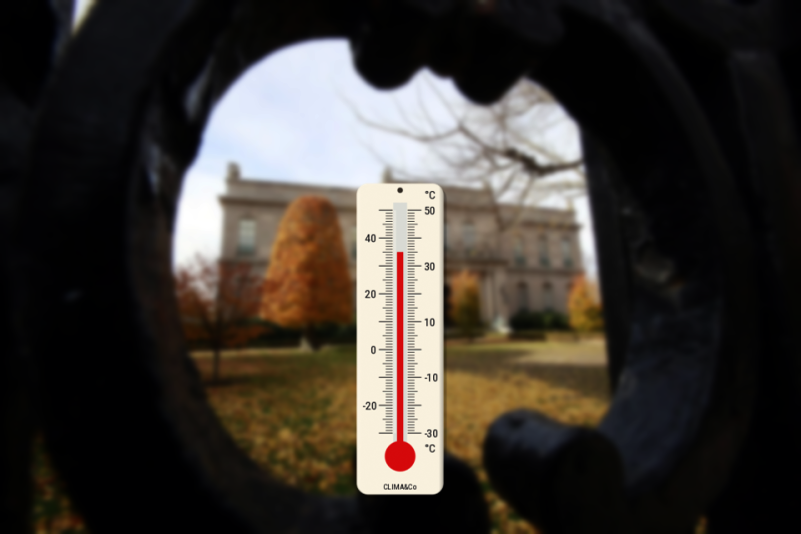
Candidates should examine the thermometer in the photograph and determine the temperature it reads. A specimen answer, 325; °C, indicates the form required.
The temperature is 35; °C
